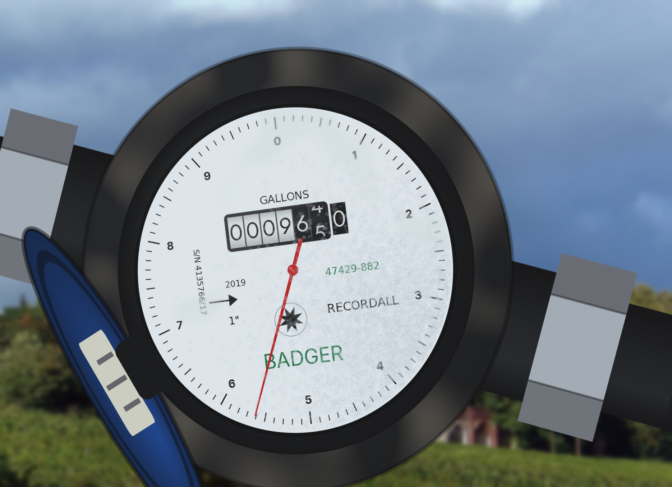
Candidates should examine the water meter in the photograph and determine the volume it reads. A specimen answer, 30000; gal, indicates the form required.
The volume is 9645.6; gal
